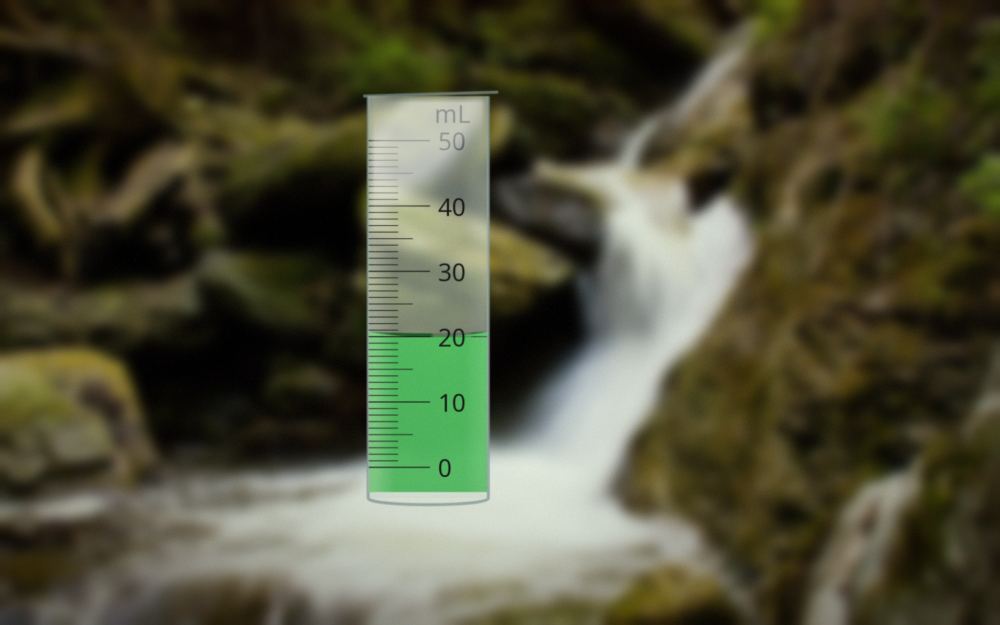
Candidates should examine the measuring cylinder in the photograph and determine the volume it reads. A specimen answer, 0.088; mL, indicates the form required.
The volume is 20; mL
